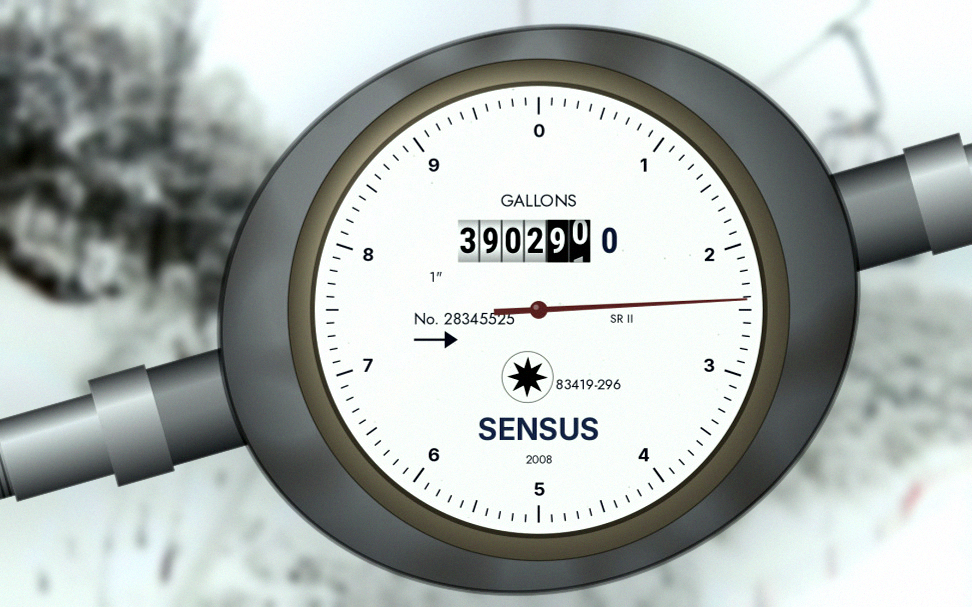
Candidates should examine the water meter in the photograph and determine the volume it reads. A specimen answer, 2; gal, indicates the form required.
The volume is 3902902.4; gal
